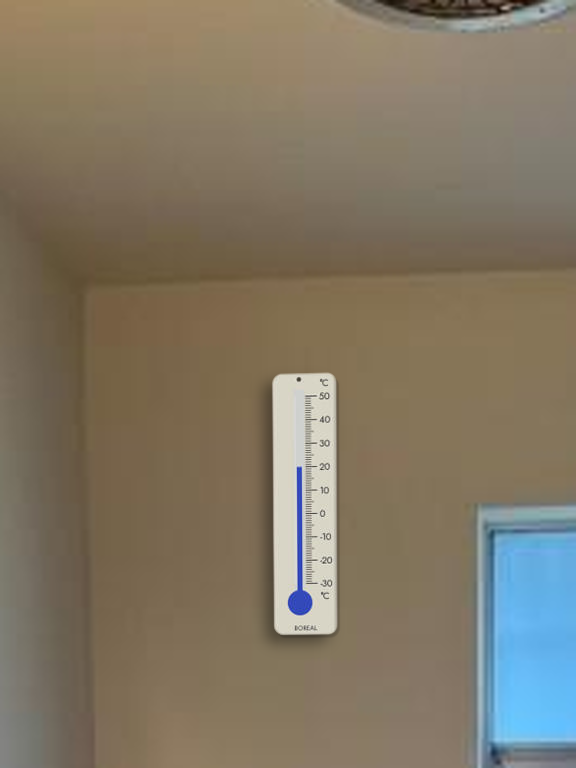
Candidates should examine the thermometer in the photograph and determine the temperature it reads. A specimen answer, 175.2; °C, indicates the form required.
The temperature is 20; °C
